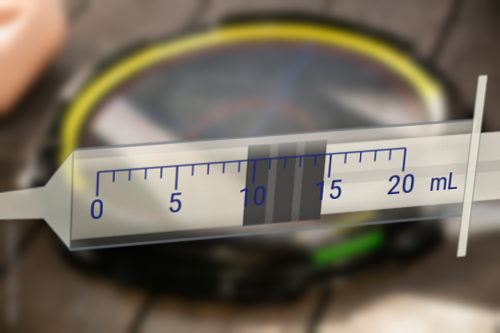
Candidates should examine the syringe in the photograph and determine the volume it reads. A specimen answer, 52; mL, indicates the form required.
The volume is 9.5; mL
